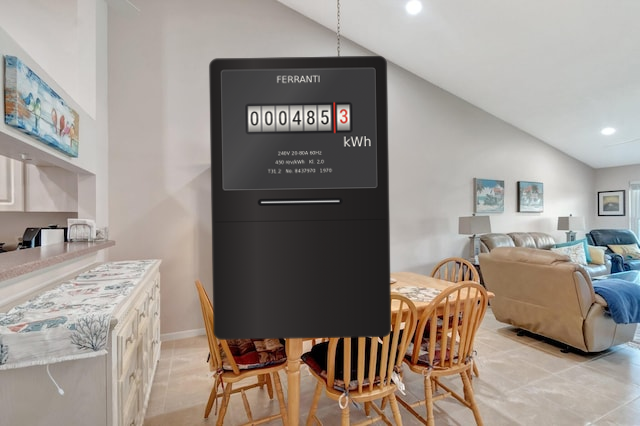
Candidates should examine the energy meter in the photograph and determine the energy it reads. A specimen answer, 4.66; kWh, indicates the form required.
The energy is 485.3; kWh
